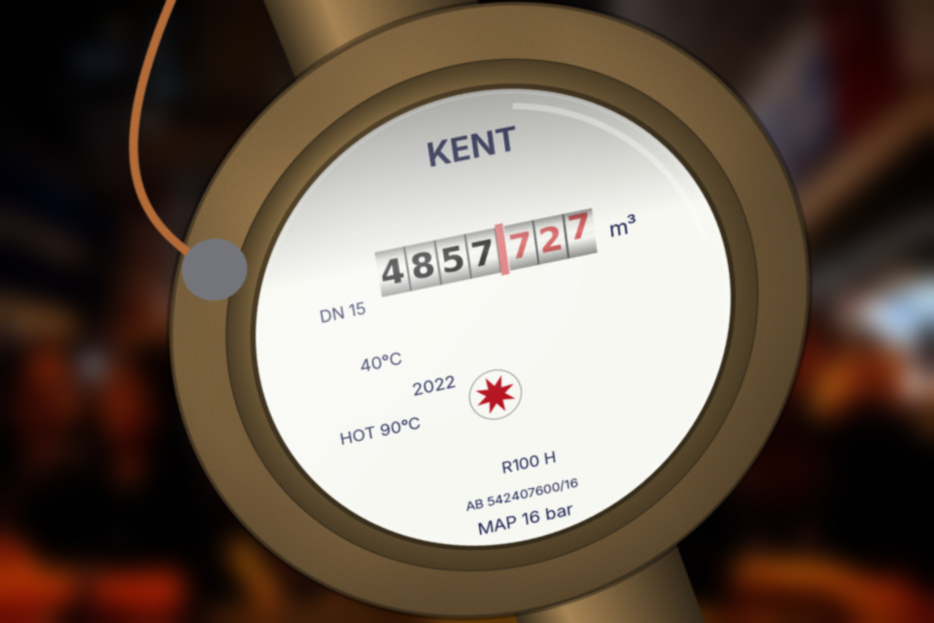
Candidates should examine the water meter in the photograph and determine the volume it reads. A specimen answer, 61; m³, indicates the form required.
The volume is 4857.727; m³
